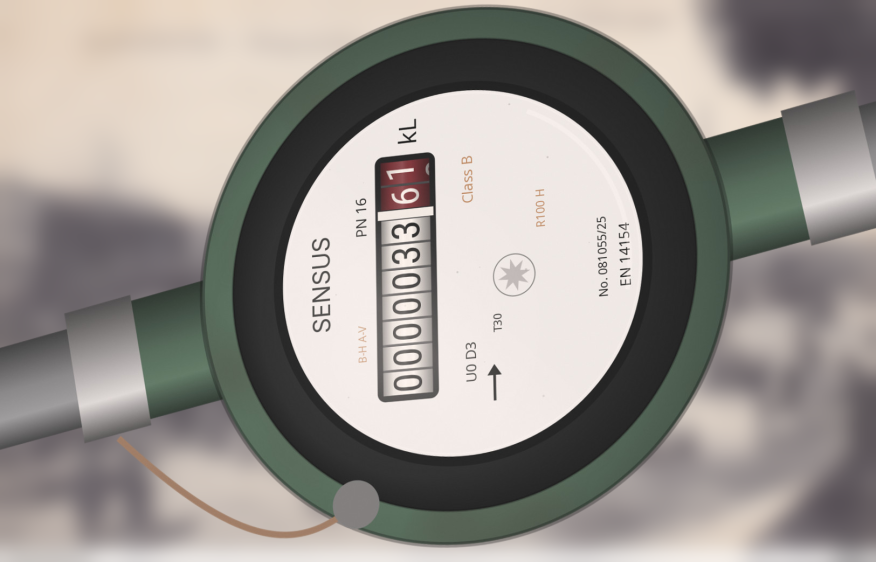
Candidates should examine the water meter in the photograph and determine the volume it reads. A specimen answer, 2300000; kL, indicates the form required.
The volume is 33.61; kL
